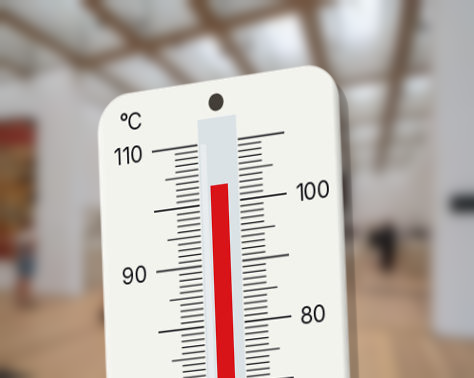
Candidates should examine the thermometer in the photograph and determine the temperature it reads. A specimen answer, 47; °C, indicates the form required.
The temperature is 103; °C
